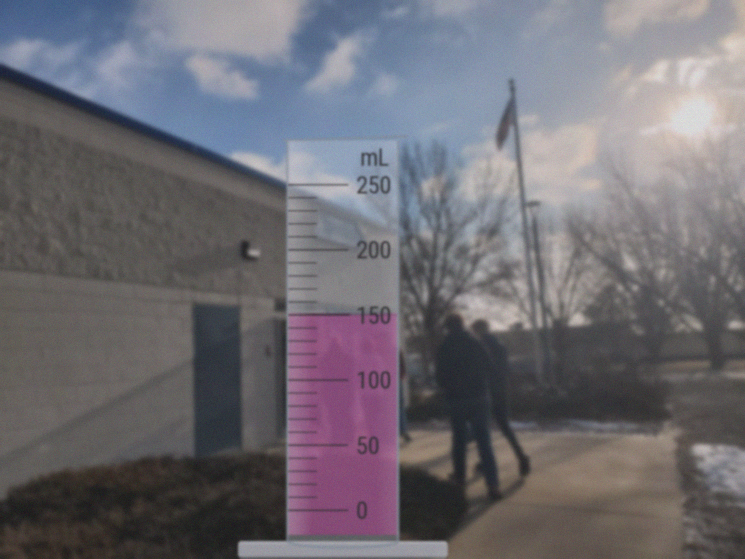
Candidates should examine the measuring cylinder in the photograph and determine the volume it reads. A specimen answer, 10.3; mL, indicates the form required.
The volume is 150; mL
